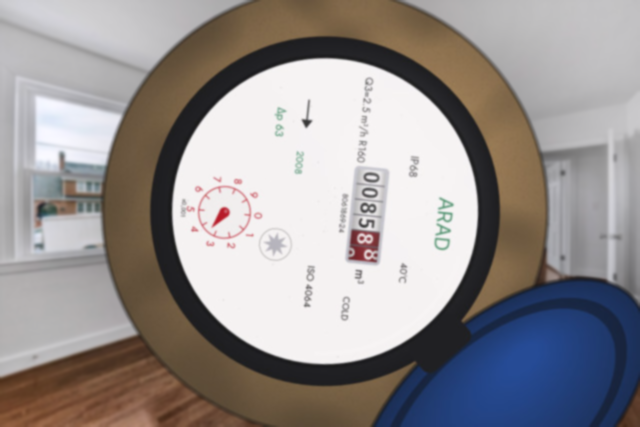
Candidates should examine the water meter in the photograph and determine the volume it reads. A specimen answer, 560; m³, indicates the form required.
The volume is 85.883; m³
